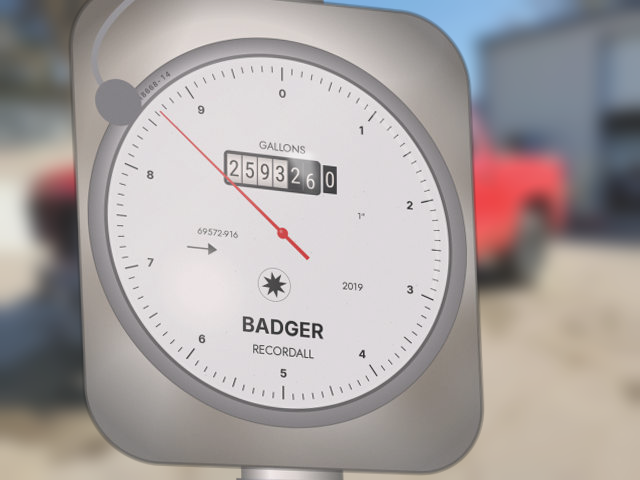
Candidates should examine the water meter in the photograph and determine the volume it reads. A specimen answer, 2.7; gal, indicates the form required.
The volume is 2593258.6; gal
